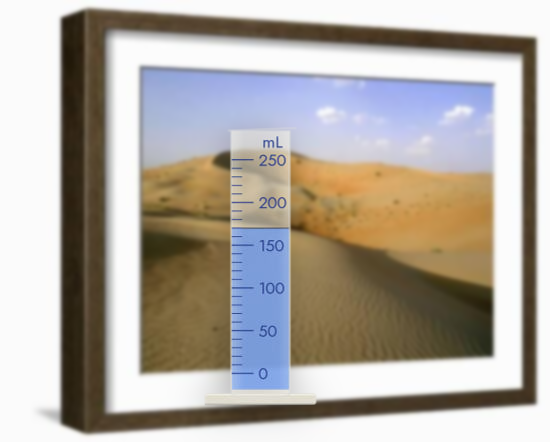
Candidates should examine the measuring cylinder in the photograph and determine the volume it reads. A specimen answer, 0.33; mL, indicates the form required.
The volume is 170; mL
